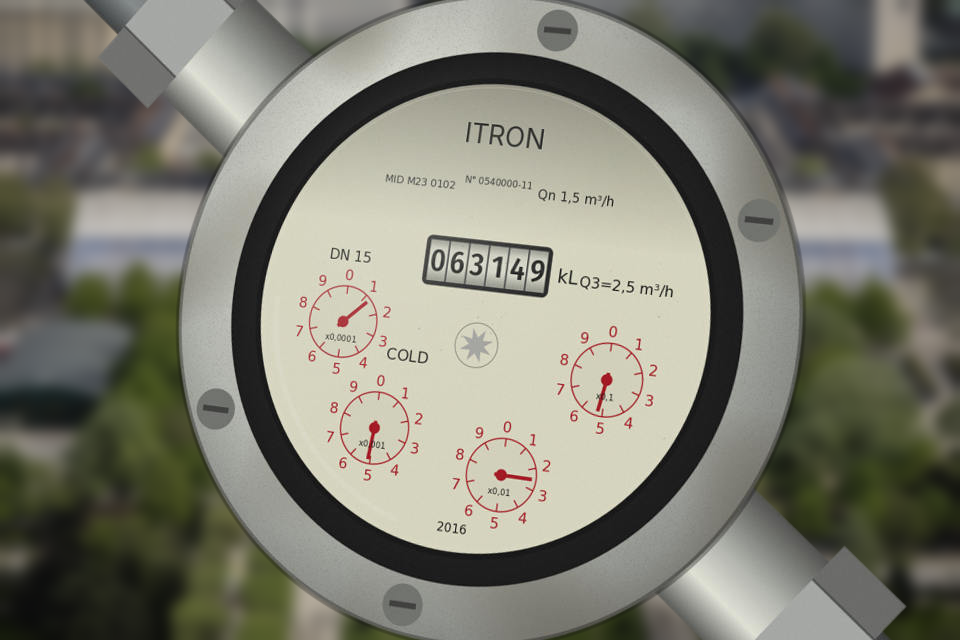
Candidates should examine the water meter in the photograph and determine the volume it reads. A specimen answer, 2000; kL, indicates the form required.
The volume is 63149.5251; kL
